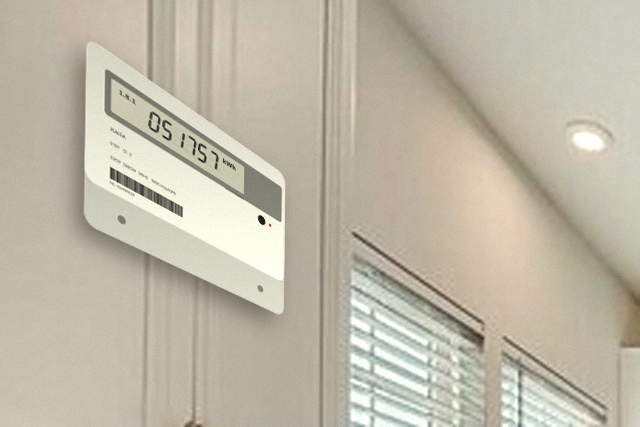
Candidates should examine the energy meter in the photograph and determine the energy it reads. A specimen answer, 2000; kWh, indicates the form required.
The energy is 51757; kWh
